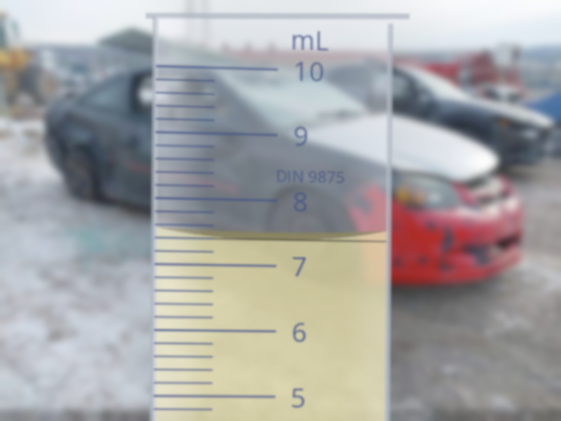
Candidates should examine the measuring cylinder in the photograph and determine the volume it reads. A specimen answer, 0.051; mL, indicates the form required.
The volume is 7.4; mL
